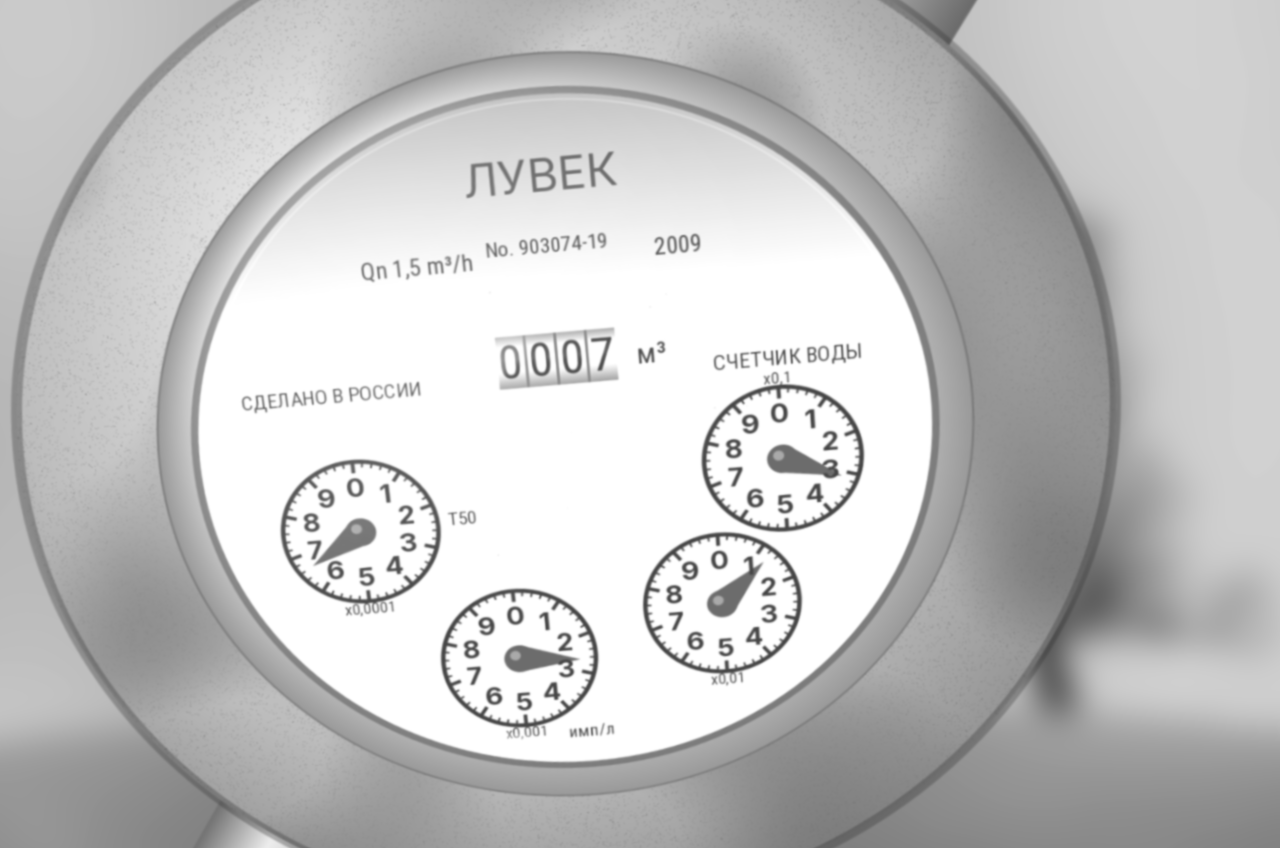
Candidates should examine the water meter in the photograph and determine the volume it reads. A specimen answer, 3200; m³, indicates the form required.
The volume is 7.3126; m³
